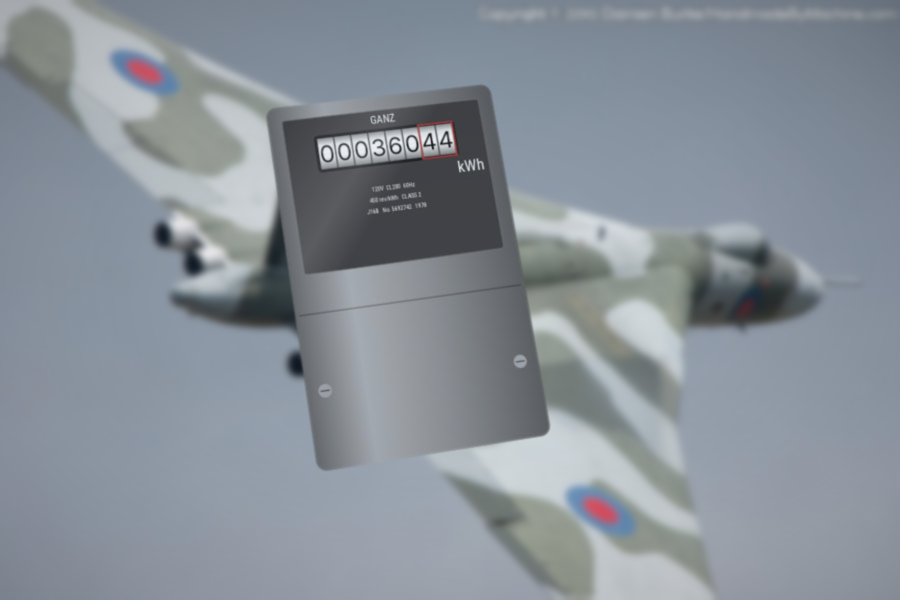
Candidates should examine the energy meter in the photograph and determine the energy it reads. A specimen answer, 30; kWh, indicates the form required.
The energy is 360.44; kWh
